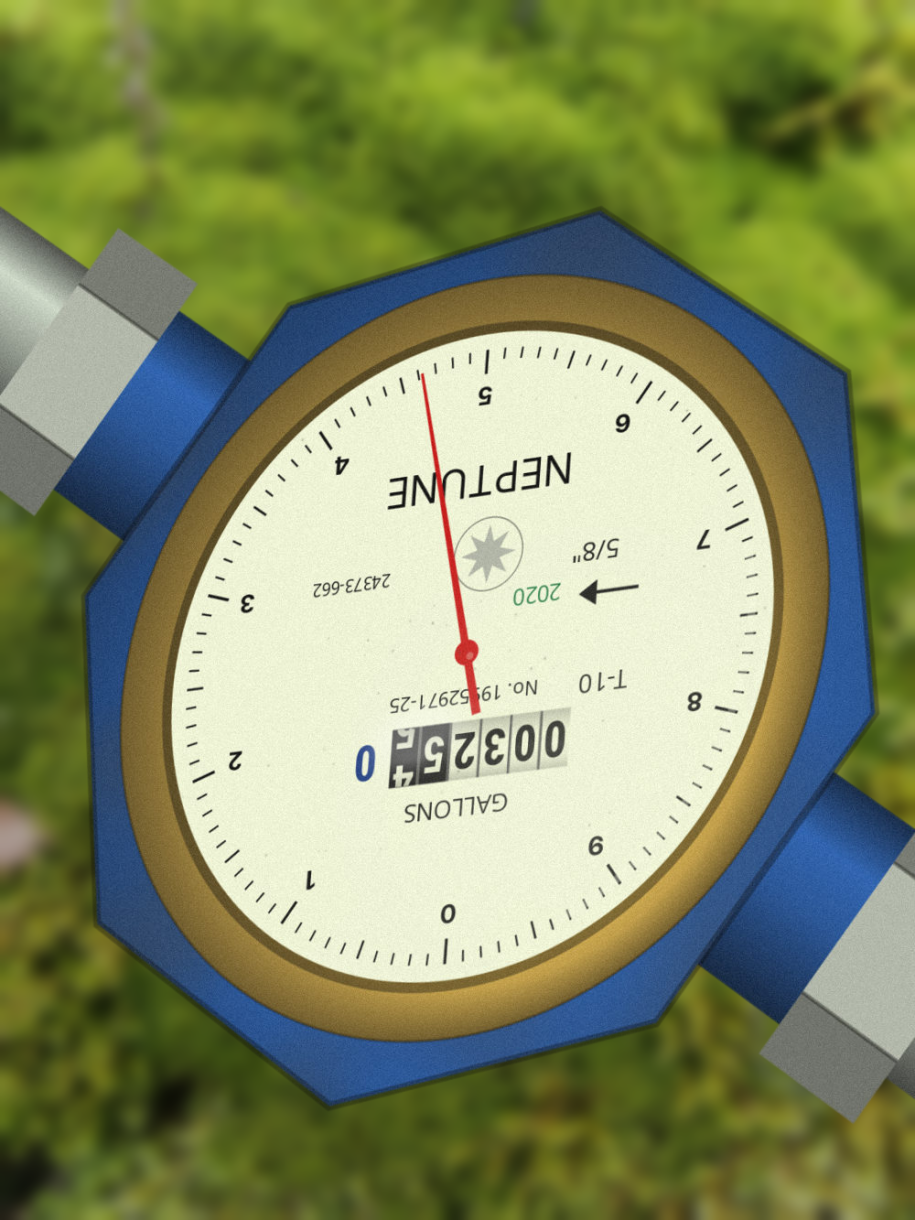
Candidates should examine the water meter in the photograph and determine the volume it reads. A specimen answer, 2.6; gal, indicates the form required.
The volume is 32544.6; gal
